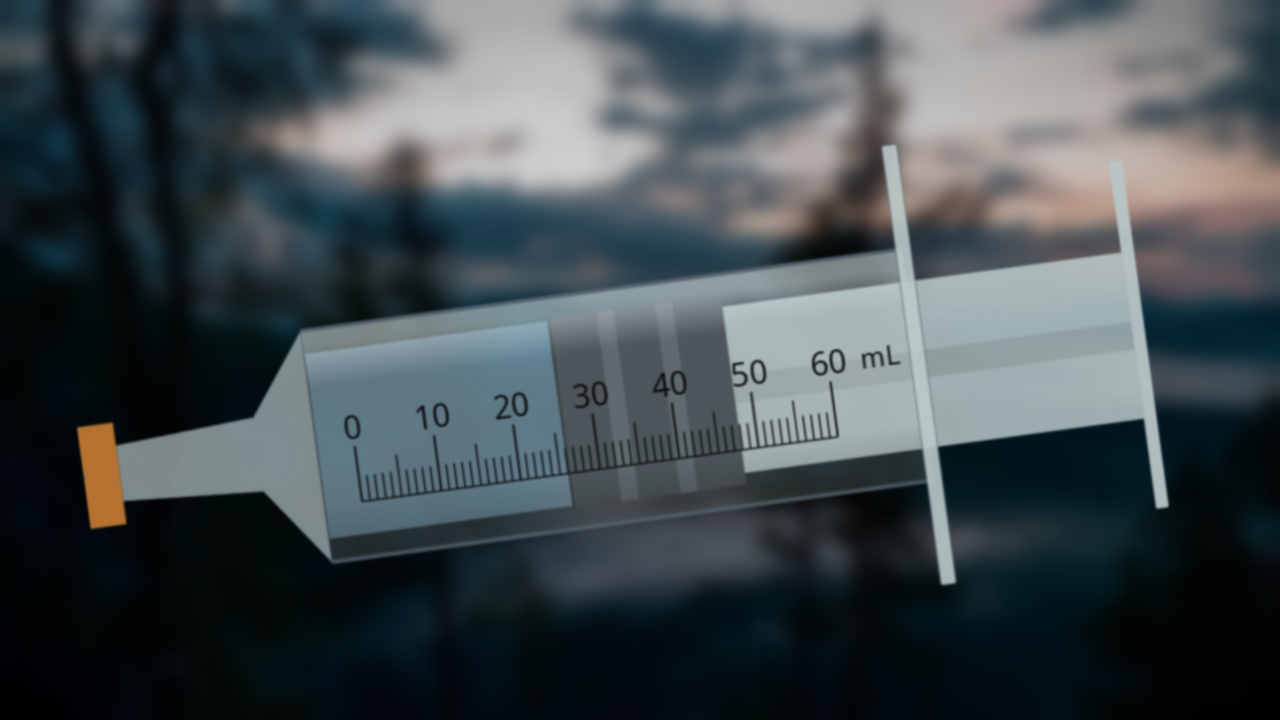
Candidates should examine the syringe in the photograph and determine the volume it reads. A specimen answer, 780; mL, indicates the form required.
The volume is 26; mL
